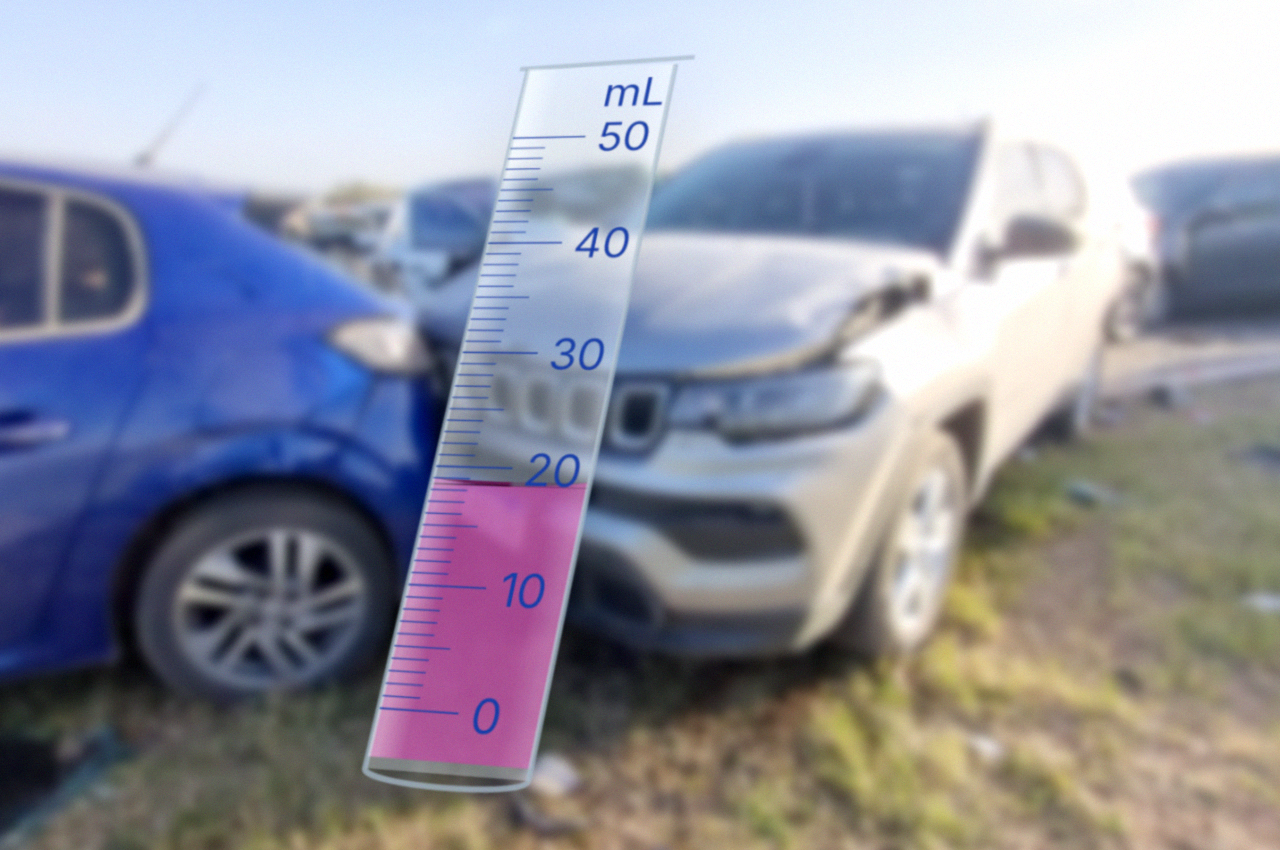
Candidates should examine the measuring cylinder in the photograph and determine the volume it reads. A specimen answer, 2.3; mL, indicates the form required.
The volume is 18.5; mL
